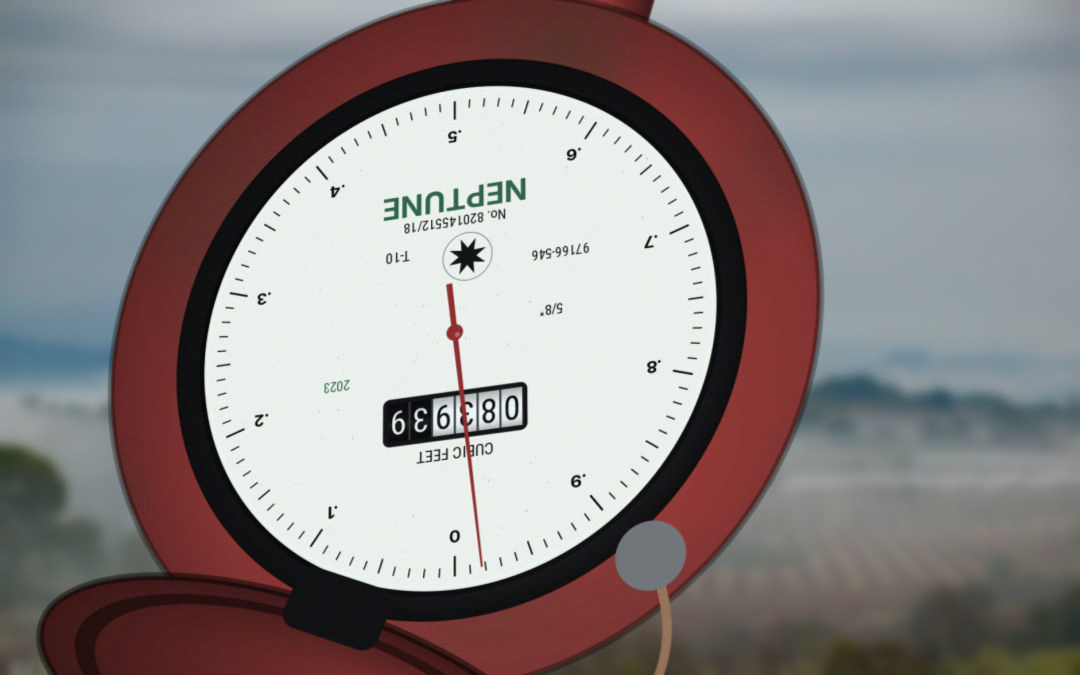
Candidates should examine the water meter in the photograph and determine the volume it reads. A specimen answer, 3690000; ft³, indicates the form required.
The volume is 83938.98; ft³
